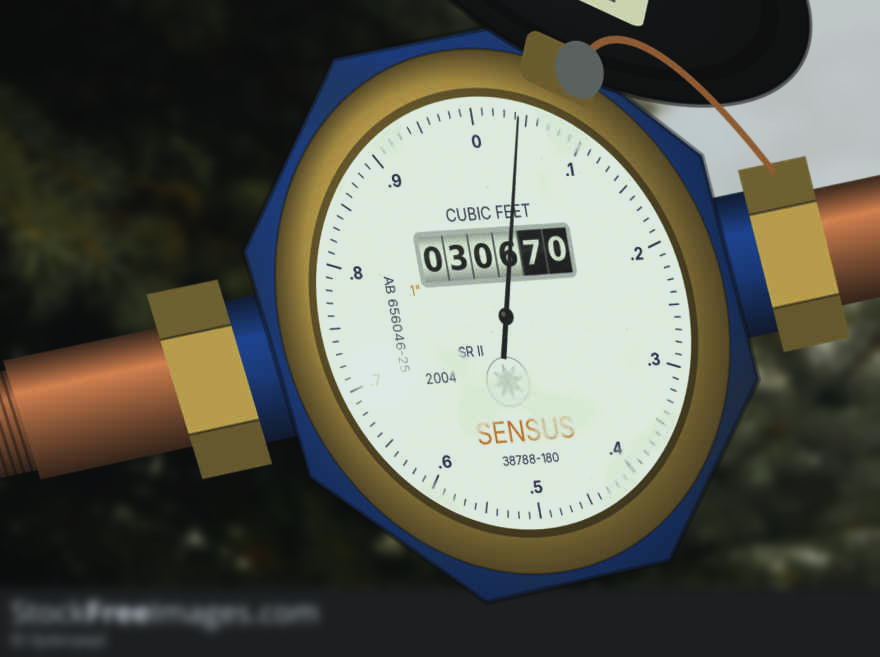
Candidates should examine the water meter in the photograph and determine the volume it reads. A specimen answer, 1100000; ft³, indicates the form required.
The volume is 30670.04; ft³
